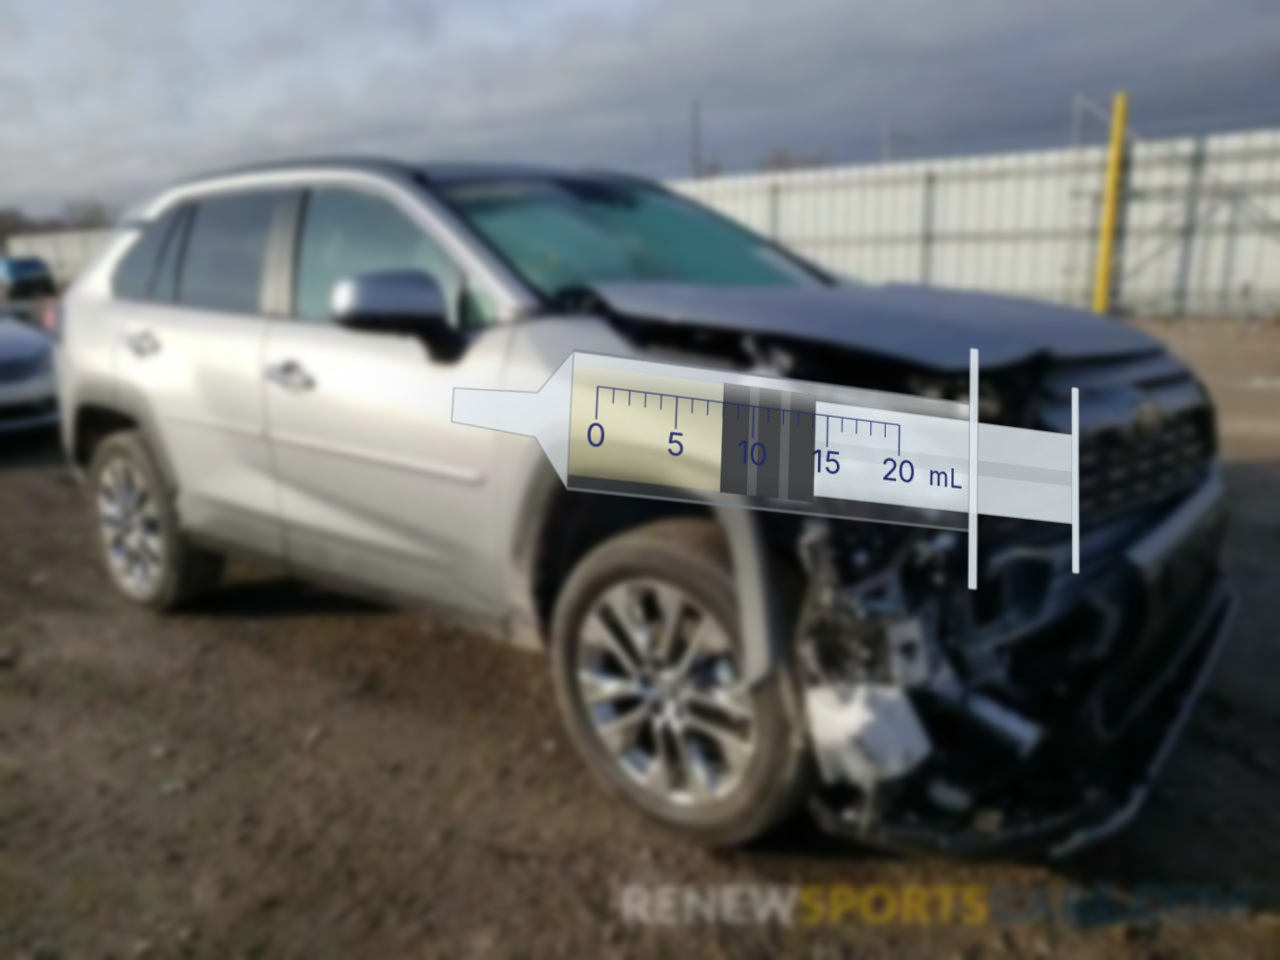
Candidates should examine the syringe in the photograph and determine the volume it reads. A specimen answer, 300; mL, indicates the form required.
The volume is 8; mL
